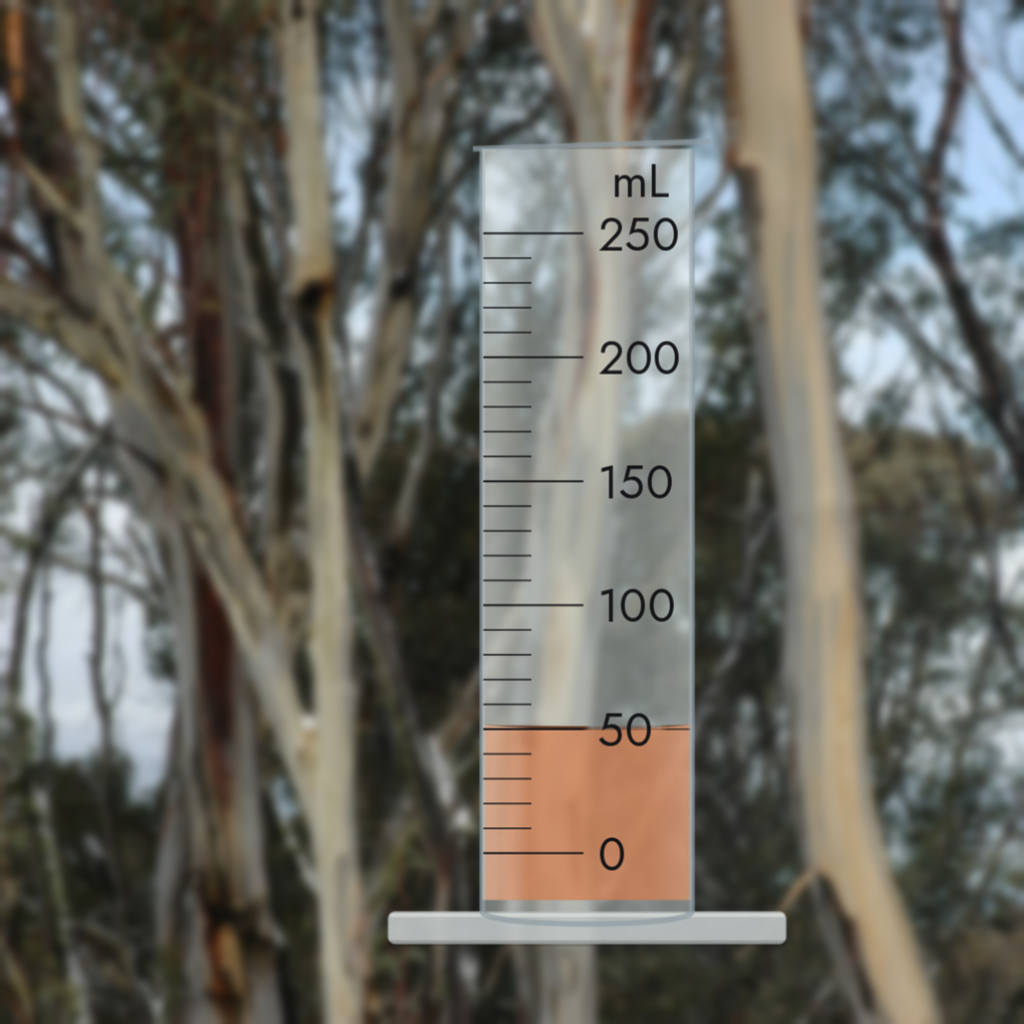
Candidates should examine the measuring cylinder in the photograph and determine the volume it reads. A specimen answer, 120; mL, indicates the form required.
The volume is 50; mL
